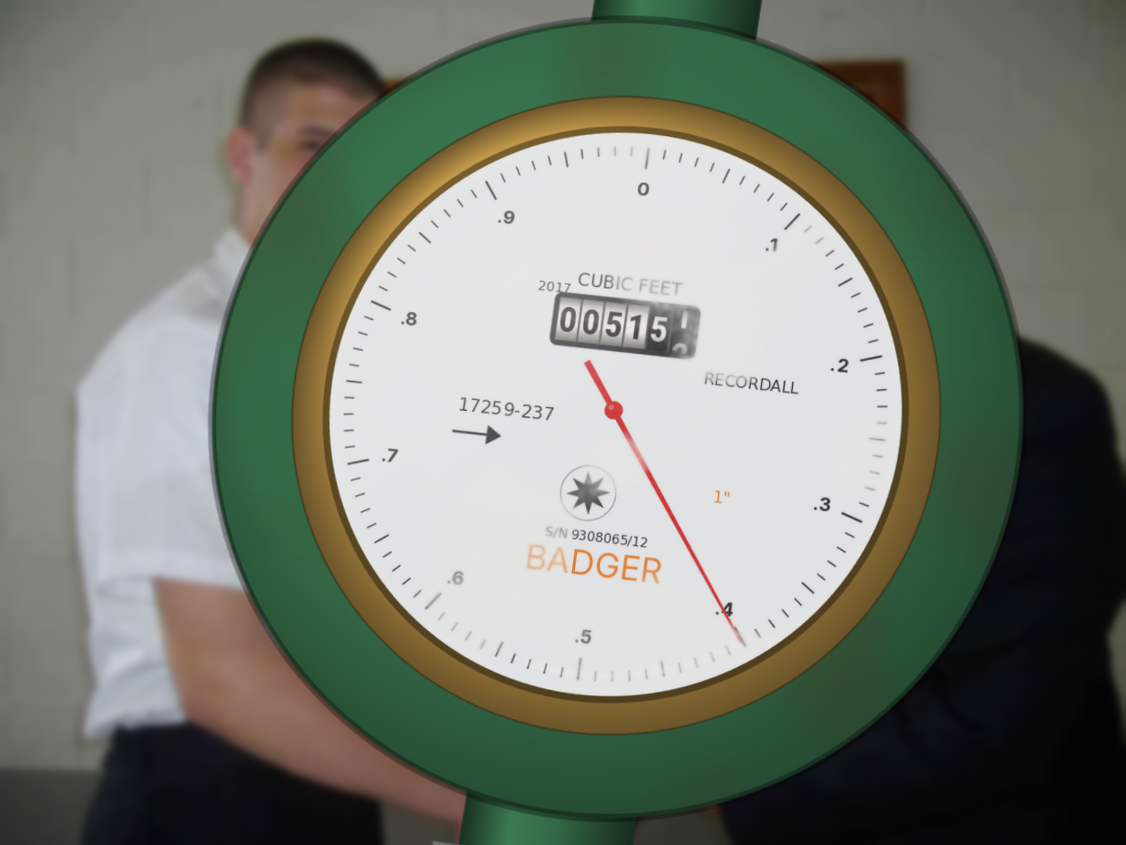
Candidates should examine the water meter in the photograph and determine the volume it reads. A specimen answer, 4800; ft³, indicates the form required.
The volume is 5151.40; ft³
